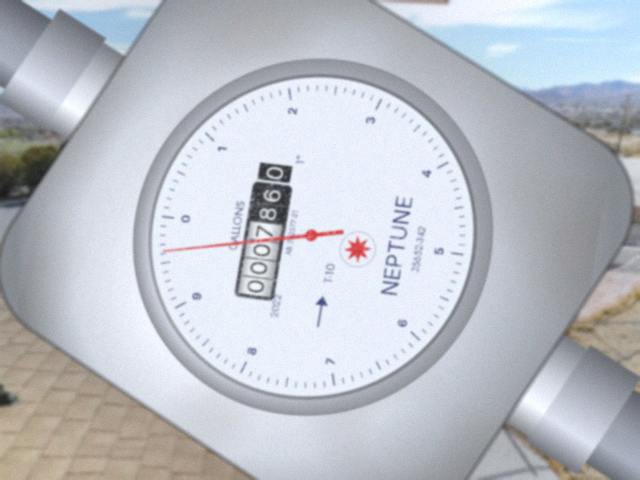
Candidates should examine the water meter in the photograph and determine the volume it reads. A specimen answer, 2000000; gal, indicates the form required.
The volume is 7859.6; gal
